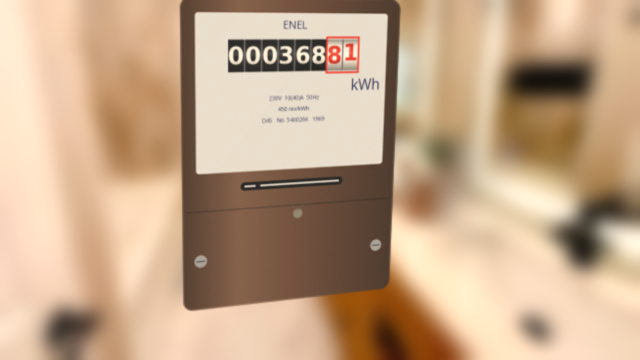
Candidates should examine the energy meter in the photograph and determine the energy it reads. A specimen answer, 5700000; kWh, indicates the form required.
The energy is 368.81; kWh
